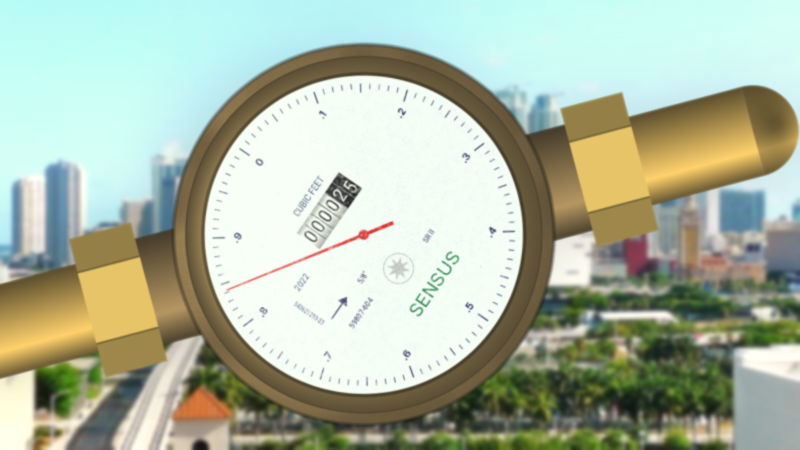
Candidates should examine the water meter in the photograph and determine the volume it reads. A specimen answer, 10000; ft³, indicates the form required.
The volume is 24.84; ft³
